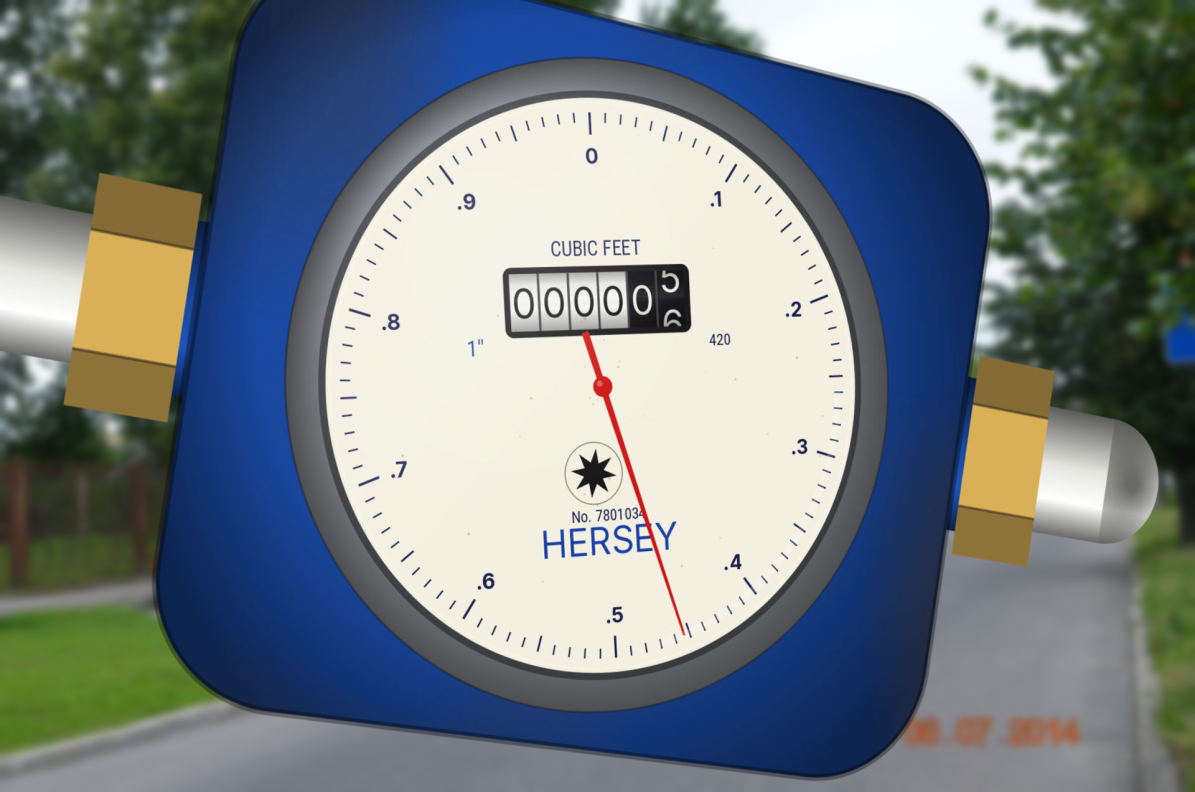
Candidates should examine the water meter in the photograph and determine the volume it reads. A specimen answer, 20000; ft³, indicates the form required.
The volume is 5.45; ft³
